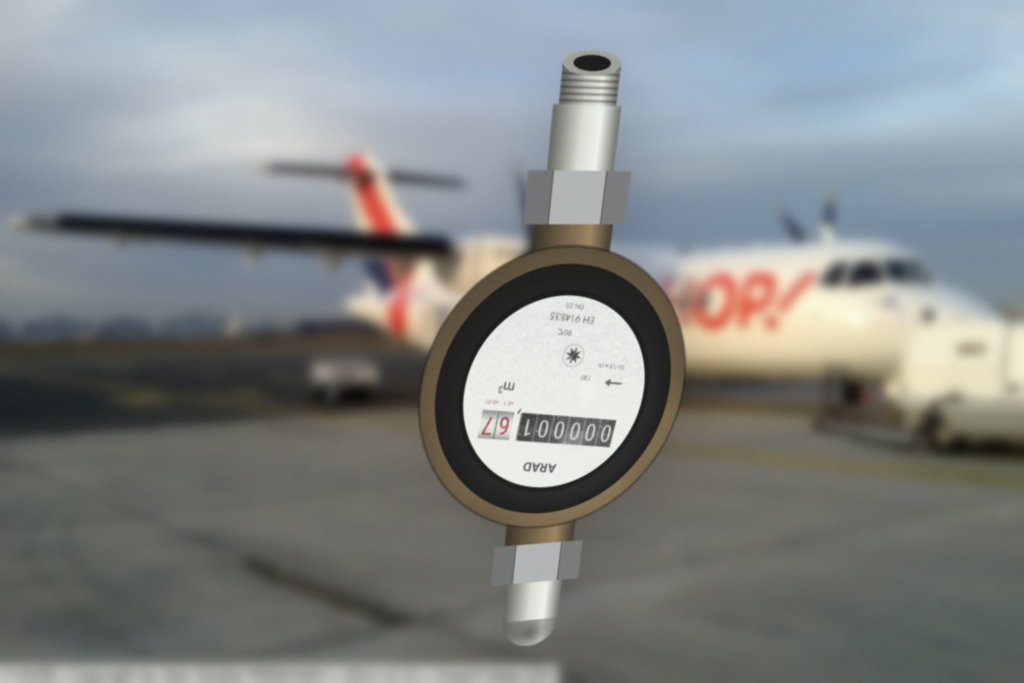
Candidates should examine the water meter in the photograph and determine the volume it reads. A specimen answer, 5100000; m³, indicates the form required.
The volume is 1.67; m³
